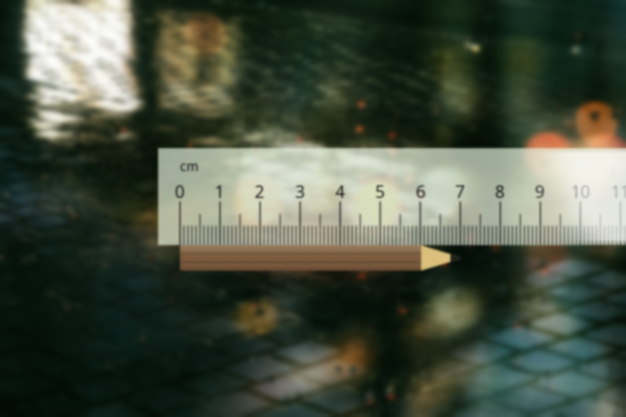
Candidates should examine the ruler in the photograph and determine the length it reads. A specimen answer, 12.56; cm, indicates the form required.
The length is 7; cm
